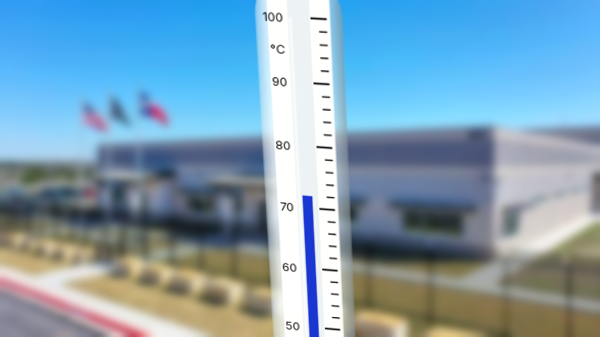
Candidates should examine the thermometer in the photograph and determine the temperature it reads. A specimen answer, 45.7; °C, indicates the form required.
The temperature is 72; °C
